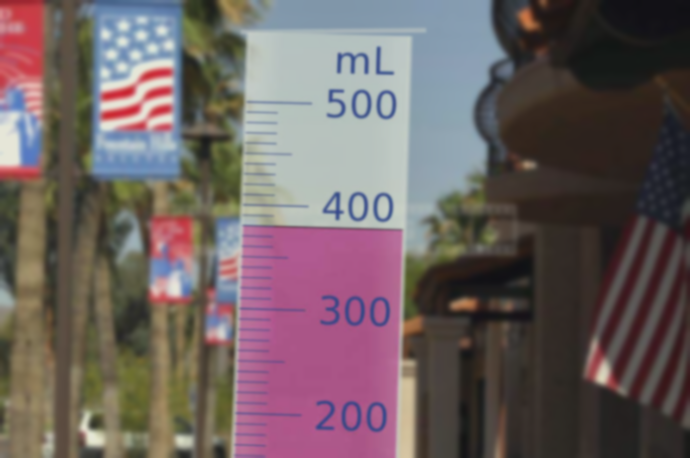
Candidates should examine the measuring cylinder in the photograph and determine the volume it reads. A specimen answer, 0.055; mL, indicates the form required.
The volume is 380; mL
